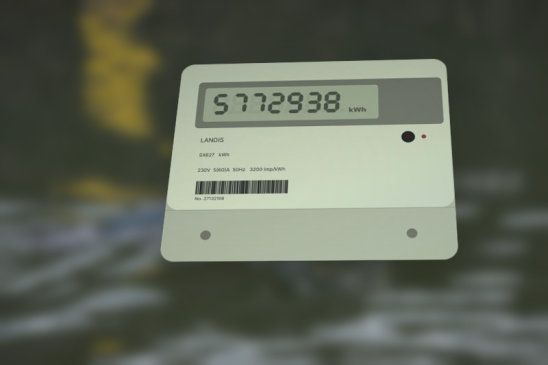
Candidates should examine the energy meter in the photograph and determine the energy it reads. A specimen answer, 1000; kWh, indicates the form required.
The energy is 5772938; kWh
